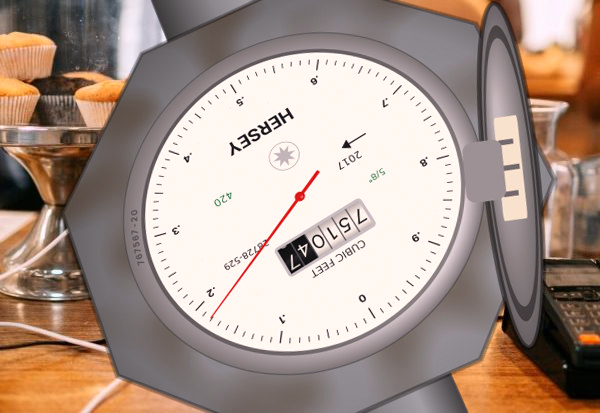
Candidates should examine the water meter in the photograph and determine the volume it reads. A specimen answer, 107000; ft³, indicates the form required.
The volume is 751047.18; ft³
